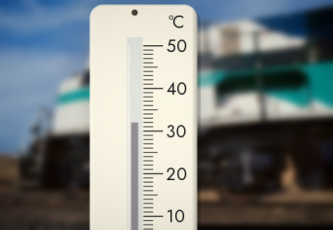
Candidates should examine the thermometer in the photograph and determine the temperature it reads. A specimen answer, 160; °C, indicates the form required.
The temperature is 32; °C
